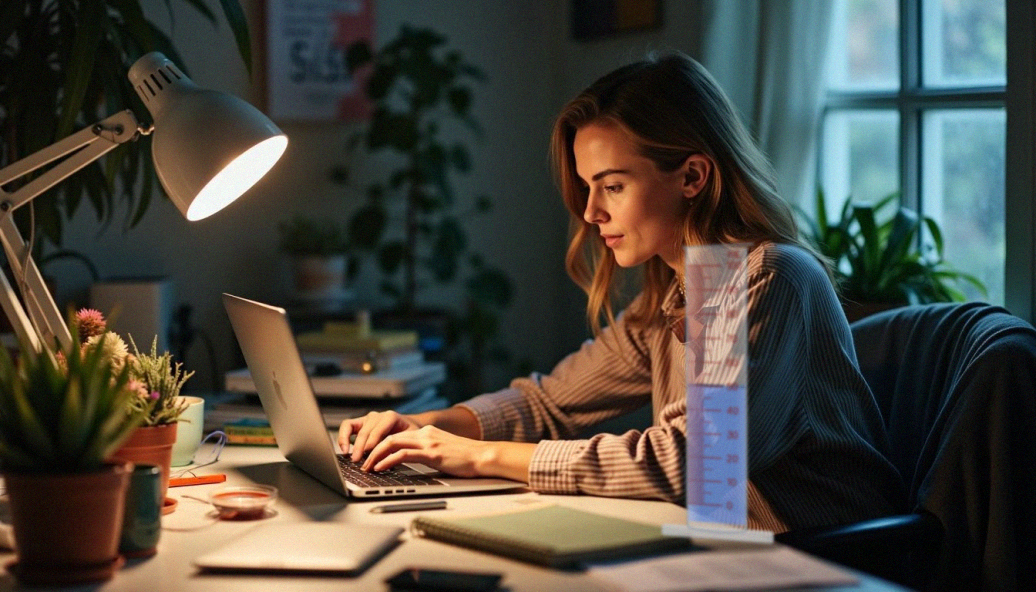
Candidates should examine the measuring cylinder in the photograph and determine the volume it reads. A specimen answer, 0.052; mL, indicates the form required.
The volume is 50; mL
